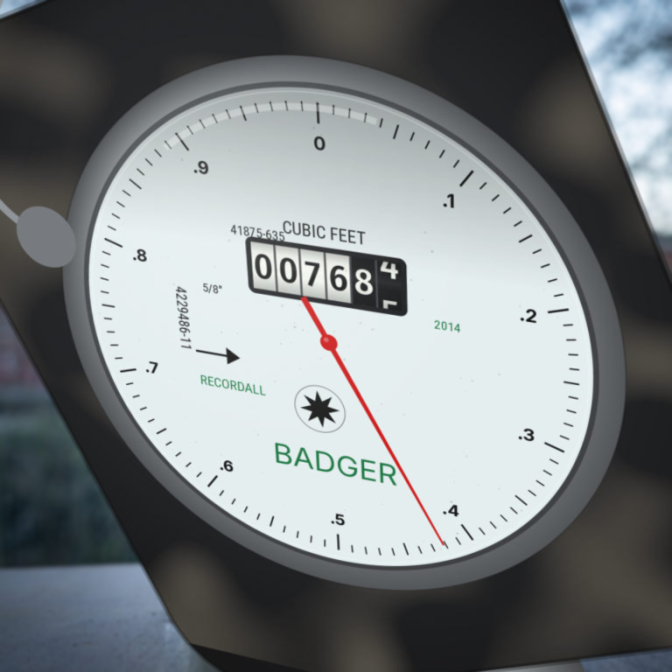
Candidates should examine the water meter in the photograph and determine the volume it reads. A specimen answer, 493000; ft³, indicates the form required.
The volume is 7684.42; ft³
